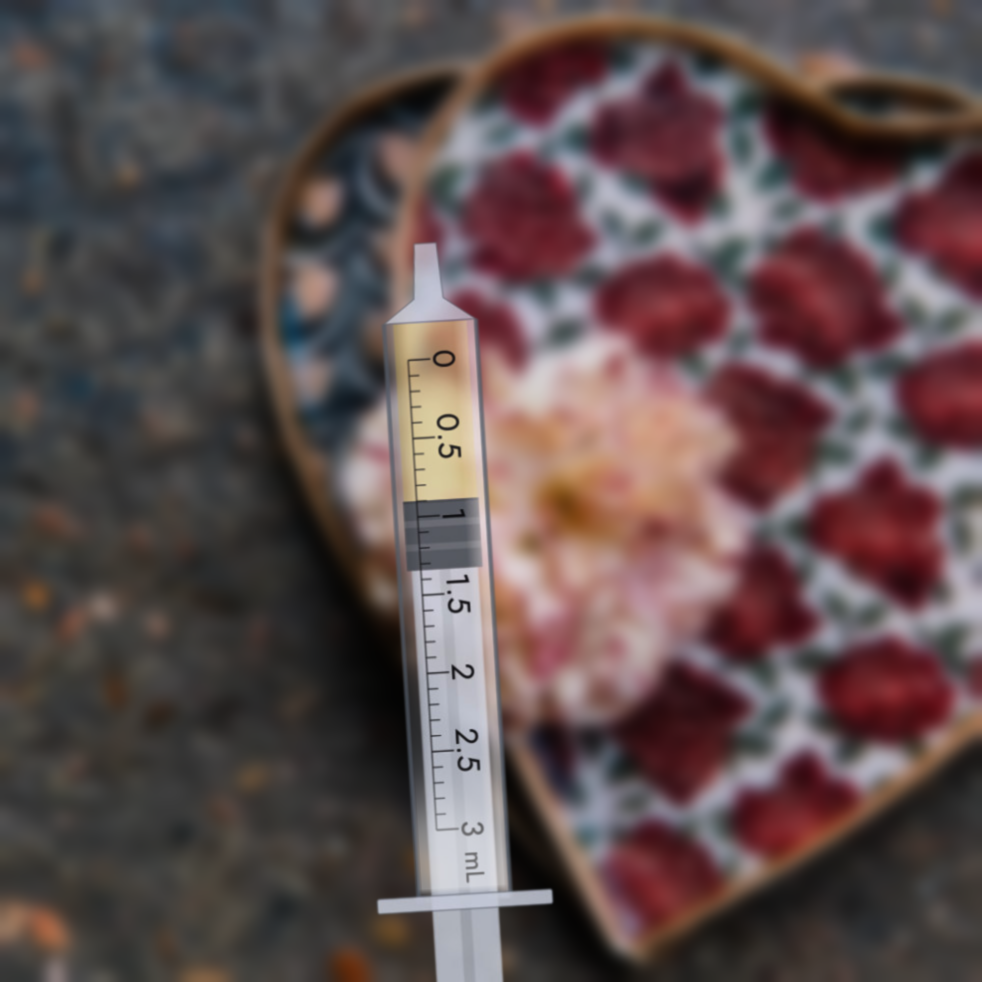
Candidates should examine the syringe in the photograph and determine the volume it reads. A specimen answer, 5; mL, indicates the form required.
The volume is 0.9; mL
